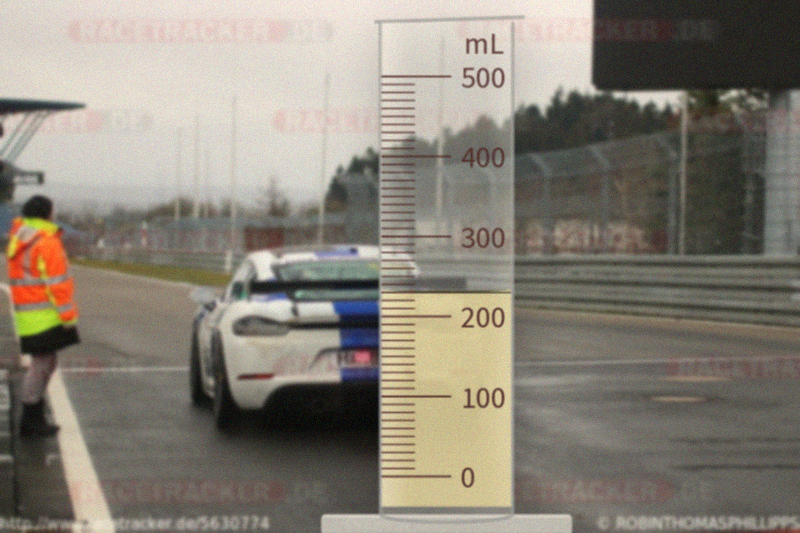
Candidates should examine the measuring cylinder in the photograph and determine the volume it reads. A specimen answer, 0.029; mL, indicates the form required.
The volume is 230; mL
